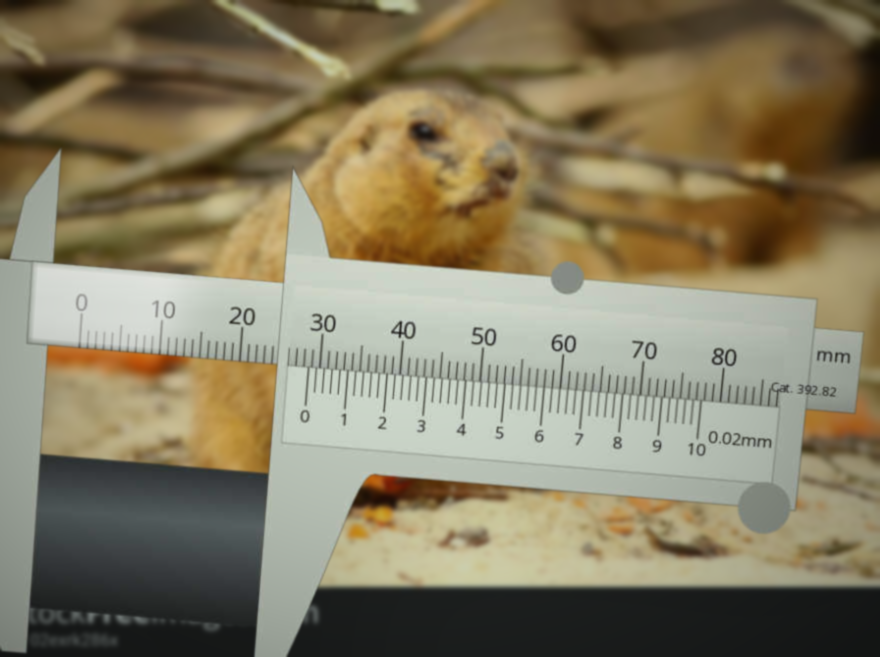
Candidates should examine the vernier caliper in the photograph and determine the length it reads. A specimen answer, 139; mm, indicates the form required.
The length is 28.6; mm
